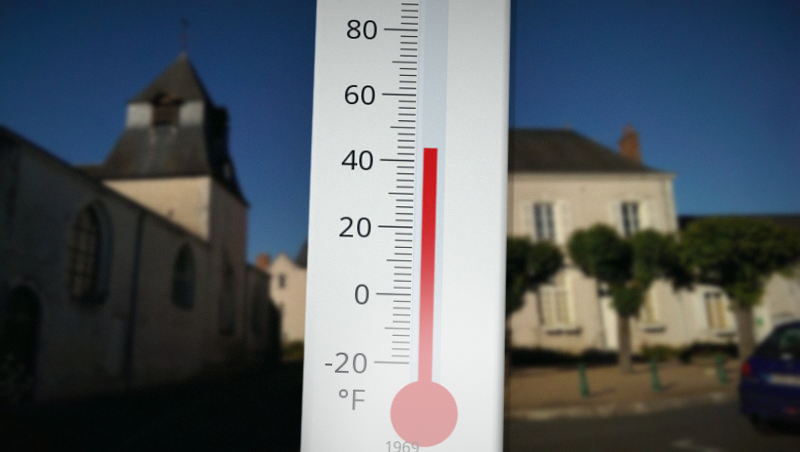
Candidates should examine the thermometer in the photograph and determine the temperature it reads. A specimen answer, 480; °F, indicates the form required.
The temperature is 44; °F
